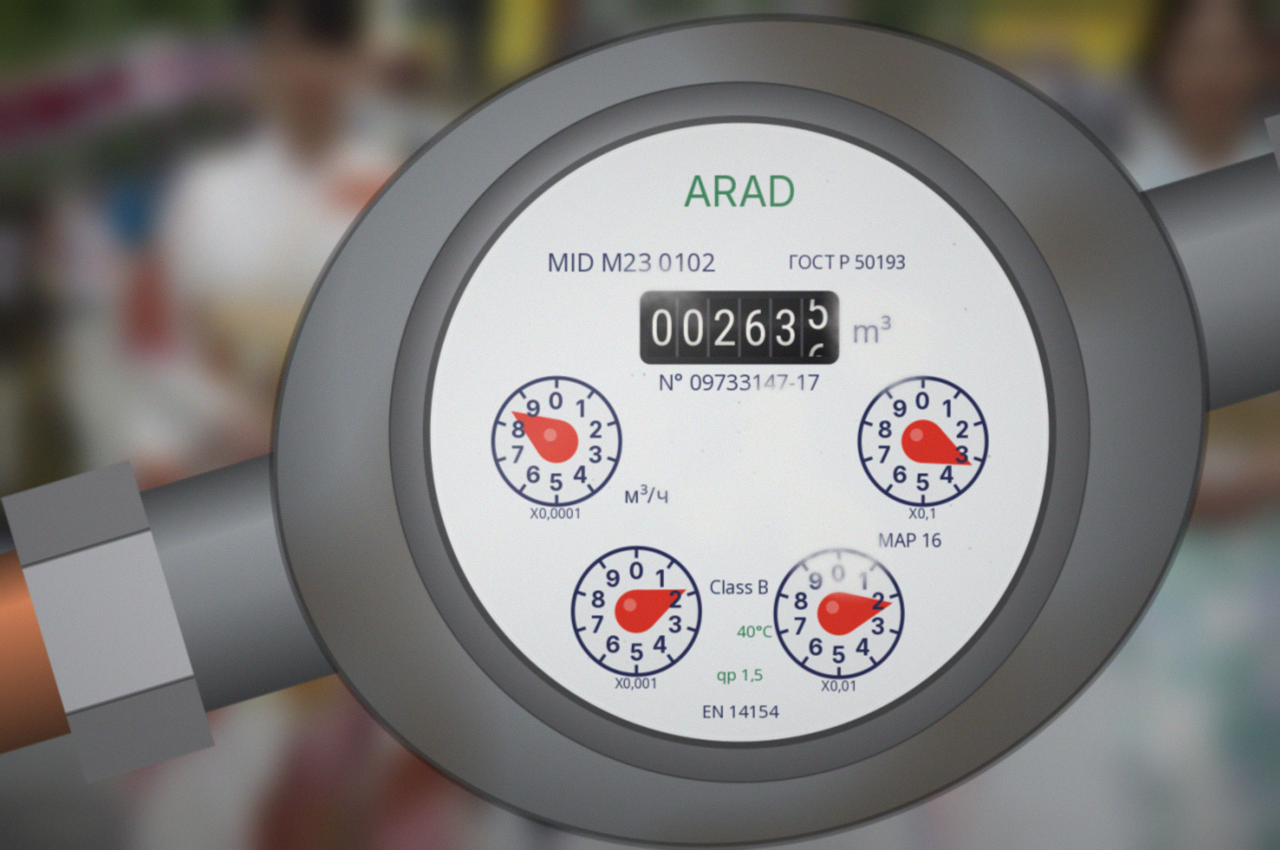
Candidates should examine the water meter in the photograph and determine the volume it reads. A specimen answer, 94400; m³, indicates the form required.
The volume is 2635.3218; m³
